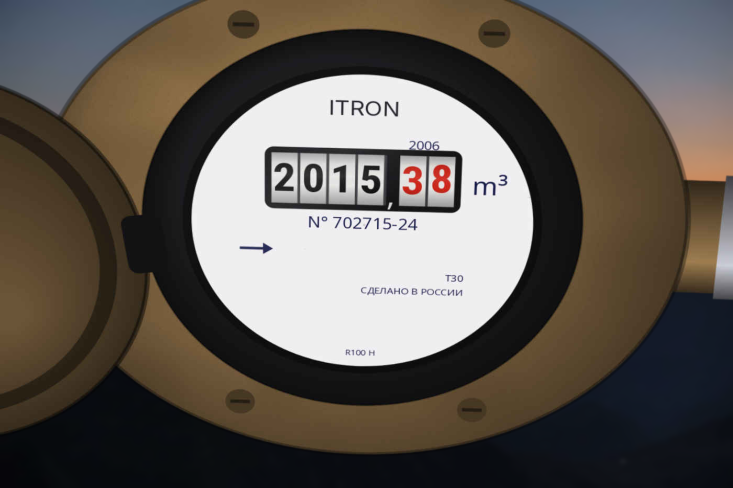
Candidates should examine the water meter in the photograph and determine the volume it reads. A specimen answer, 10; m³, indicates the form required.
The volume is 2015.38; m³
